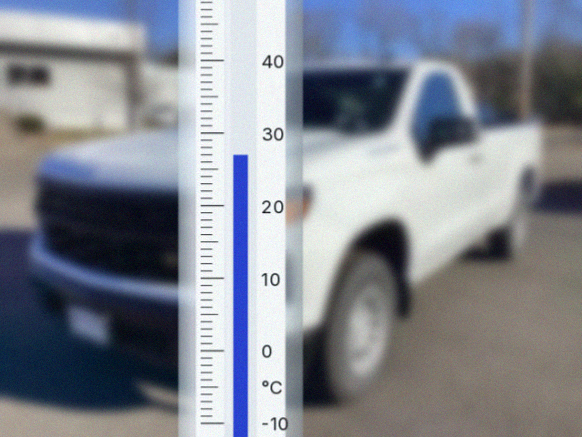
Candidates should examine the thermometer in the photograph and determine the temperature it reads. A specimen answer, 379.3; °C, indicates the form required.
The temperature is 27; °C
